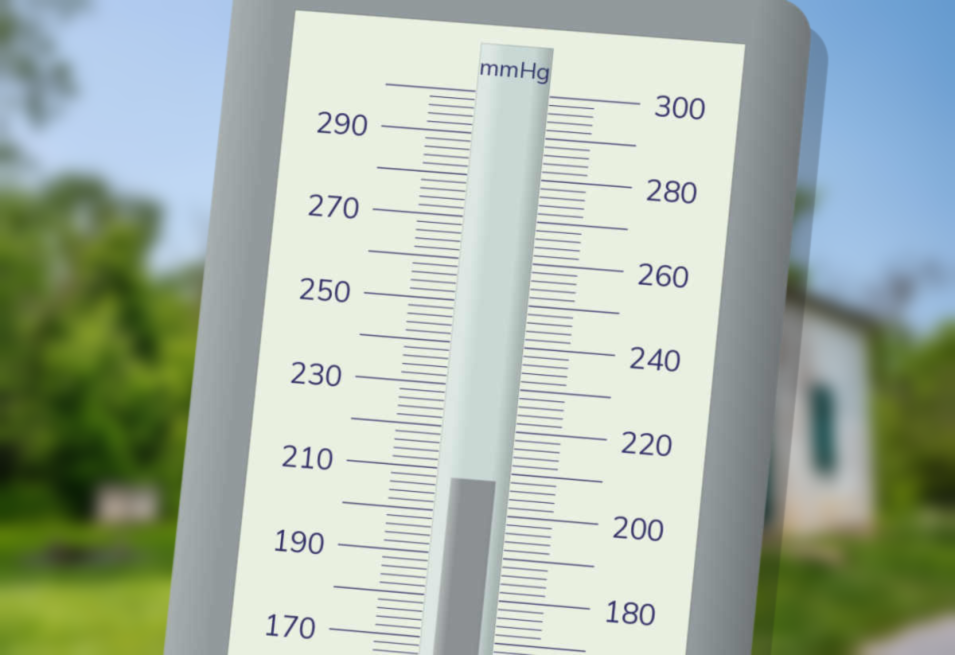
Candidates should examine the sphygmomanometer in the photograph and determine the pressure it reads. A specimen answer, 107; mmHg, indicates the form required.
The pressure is 208; mmHg
